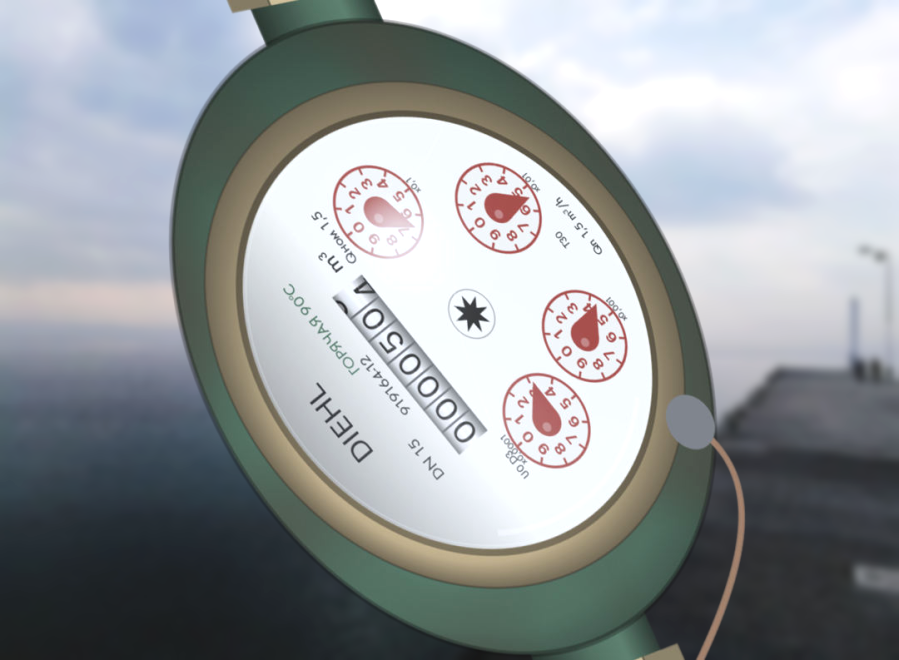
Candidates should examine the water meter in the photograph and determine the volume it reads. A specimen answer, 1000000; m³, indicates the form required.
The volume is 503.6543; m³
